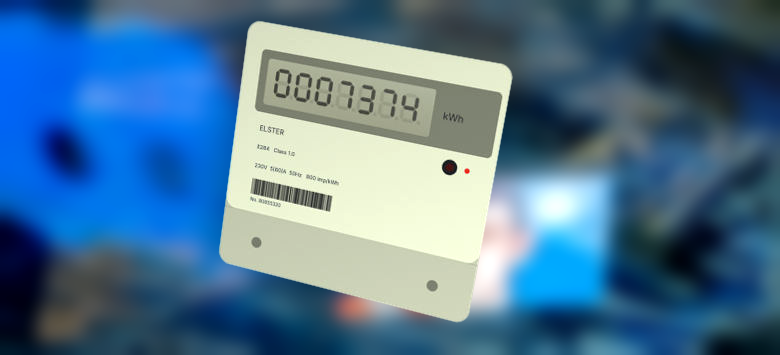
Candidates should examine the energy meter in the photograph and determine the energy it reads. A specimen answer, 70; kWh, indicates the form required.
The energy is 7374; kWh
